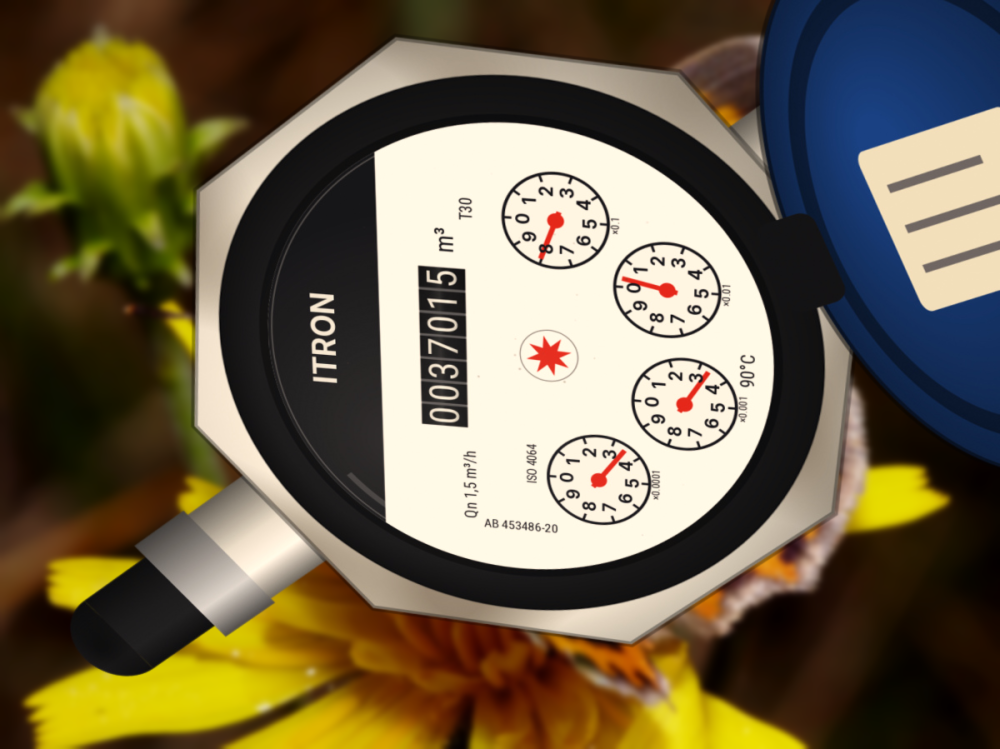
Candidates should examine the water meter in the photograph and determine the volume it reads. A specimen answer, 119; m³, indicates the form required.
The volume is 37015.8033; m³
